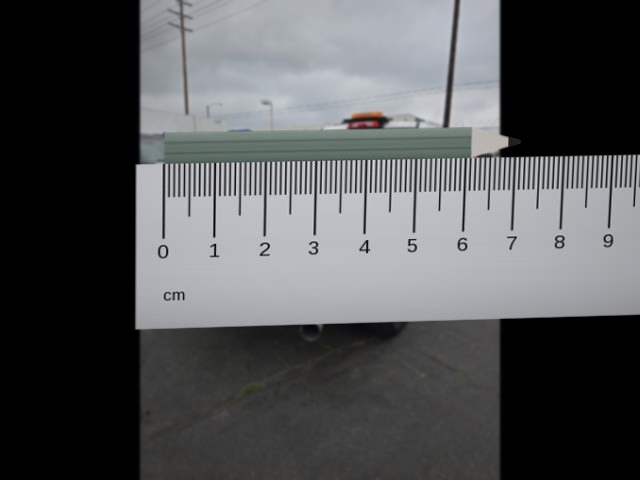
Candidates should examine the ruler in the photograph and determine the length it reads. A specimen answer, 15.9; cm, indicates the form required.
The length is 7.1; cm
